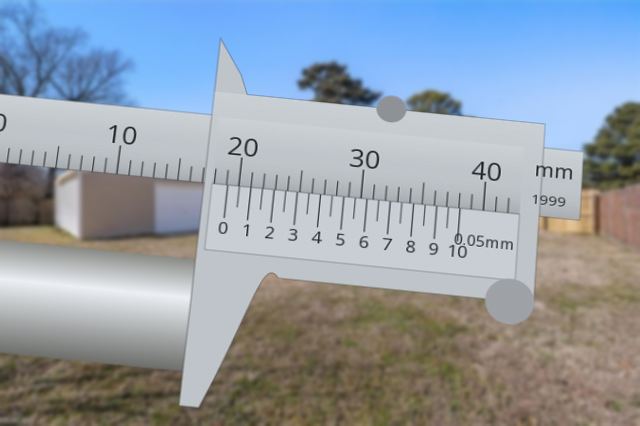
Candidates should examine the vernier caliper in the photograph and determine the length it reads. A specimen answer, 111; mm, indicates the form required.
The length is 19.1; mm
